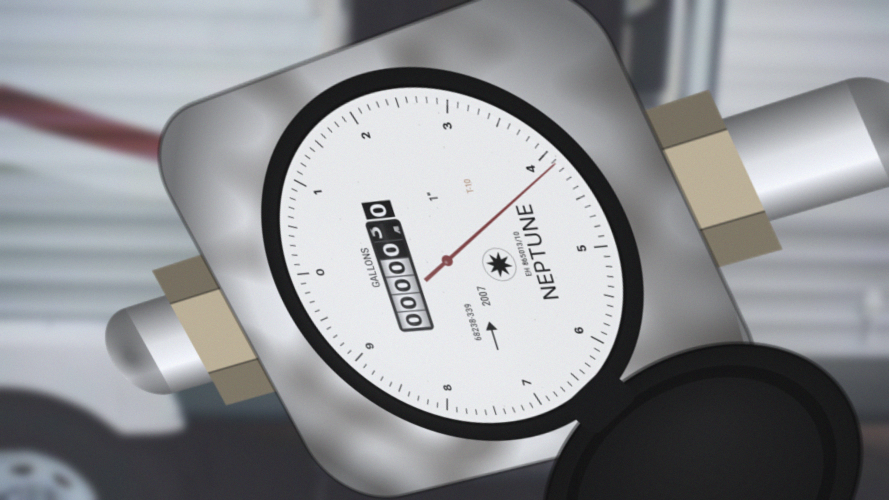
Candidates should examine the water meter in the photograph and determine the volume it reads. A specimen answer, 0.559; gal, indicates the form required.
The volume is 34.1; gal
